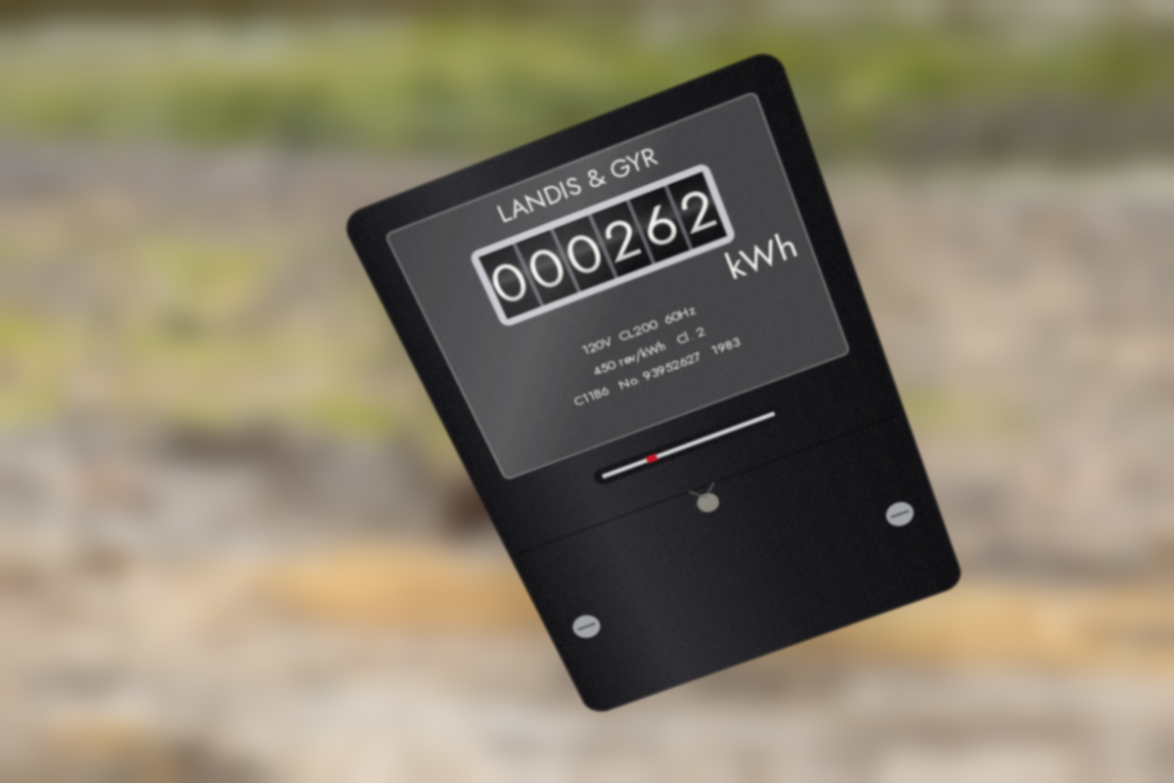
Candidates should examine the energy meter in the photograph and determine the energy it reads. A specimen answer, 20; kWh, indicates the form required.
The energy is 262; kWh
